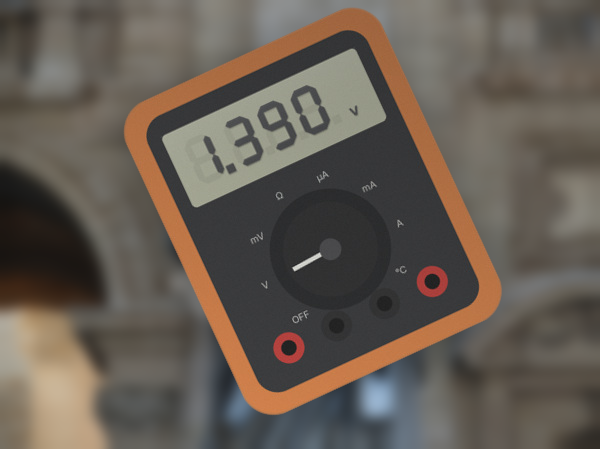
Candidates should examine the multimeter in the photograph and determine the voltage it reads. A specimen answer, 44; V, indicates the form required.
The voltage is 1.390; V
